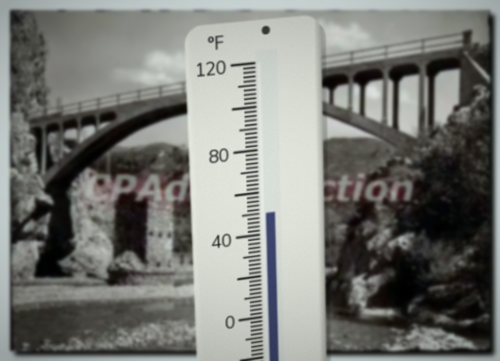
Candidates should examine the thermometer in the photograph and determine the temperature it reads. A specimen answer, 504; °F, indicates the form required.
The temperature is 50; °F
